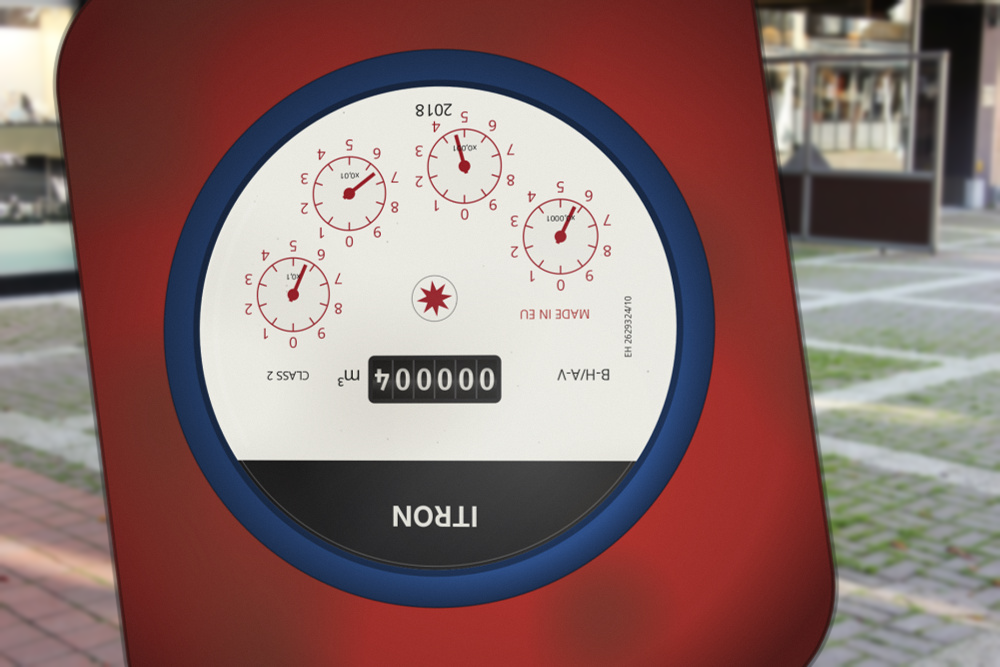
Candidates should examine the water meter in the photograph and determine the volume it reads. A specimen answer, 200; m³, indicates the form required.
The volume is 4.5645; m³
